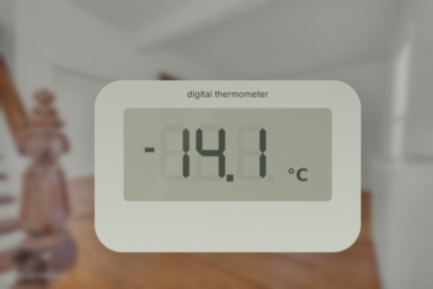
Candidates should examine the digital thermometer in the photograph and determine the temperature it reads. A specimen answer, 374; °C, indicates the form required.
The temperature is -14.1; °C
